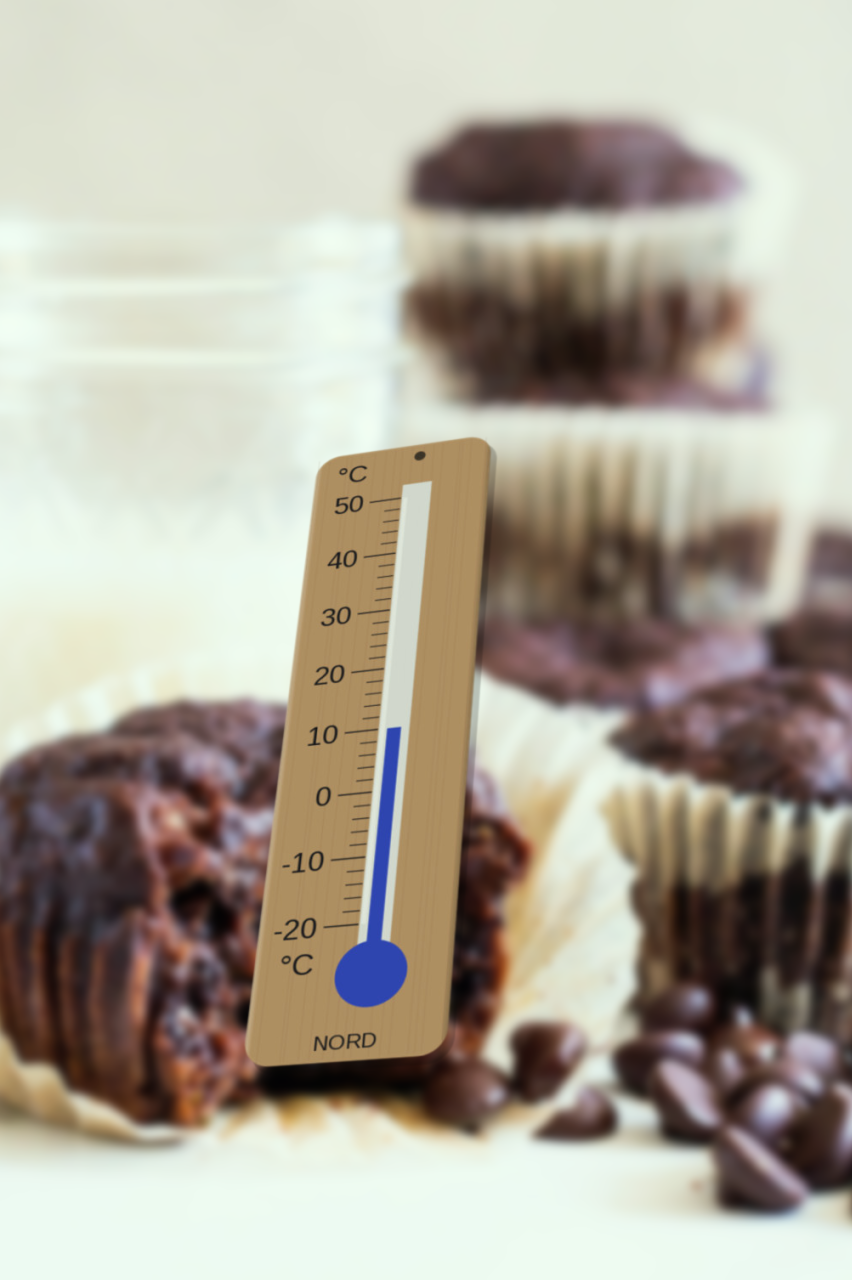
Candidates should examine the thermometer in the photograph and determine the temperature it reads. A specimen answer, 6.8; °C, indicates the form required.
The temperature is 10; °C
